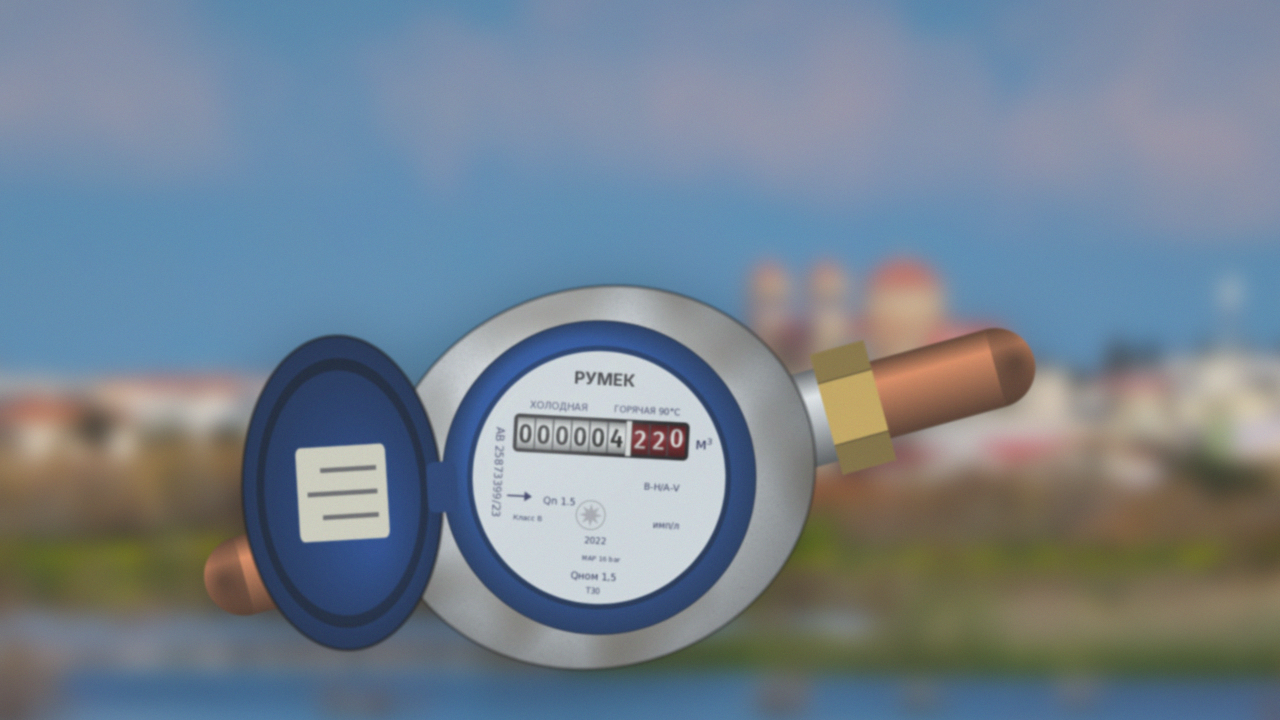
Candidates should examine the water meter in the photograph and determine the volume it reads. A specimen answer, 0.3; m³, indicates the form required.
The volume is 4.220; m³
